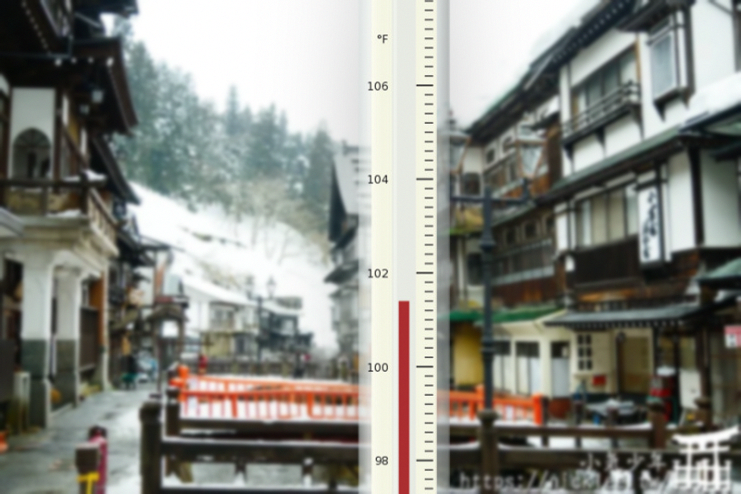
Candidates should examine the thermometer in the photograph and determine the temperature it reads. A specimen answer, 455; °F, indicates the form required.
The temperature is 101.4; °F
